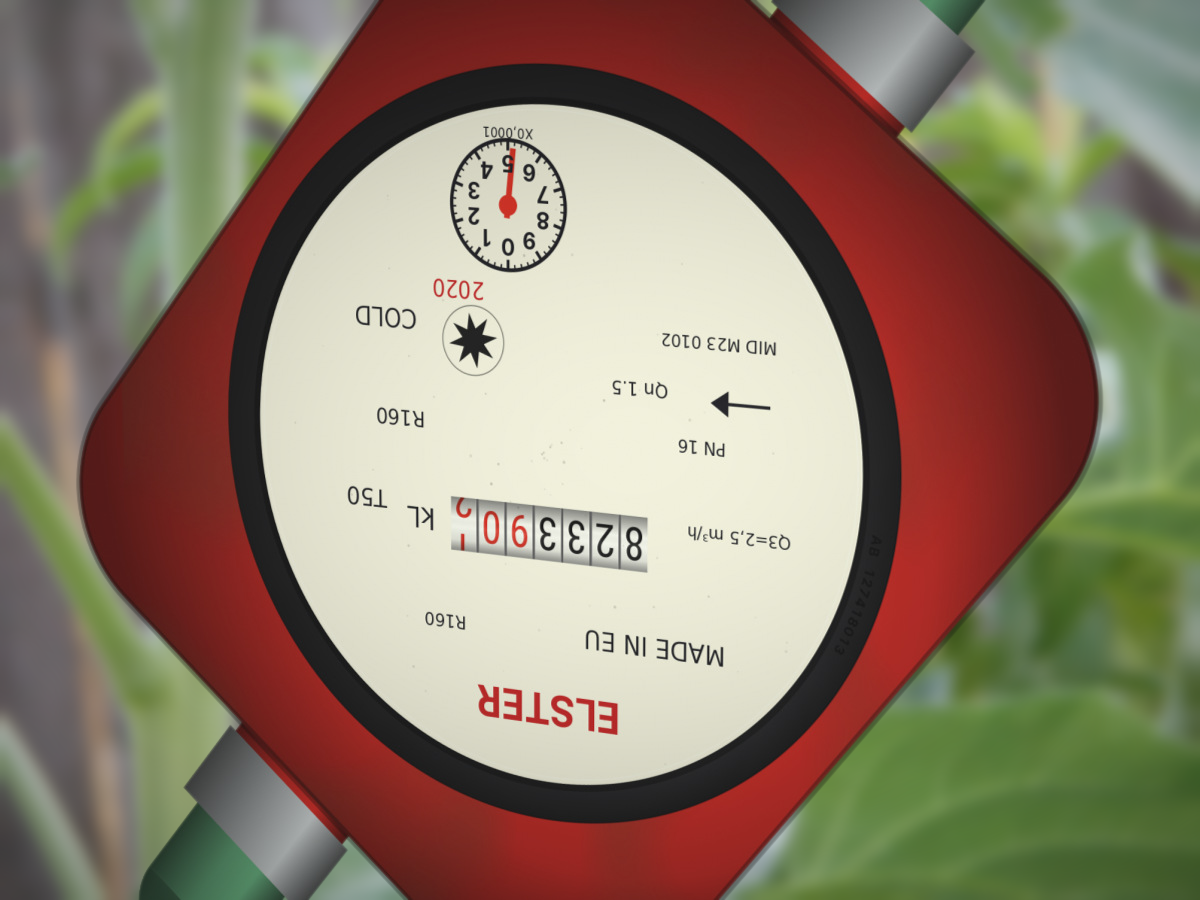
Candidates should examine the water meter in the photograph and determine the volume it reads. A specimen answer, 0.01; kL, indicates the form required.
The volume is 8233.9015; kL
